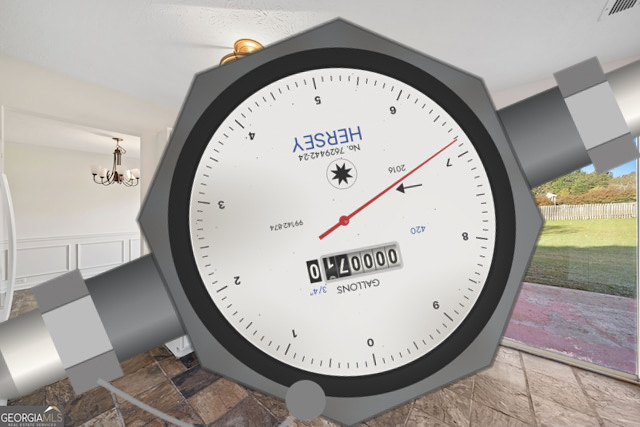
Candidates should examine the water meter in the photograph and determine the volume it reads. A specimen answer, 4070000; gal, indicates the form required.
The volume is 706.8; gal
